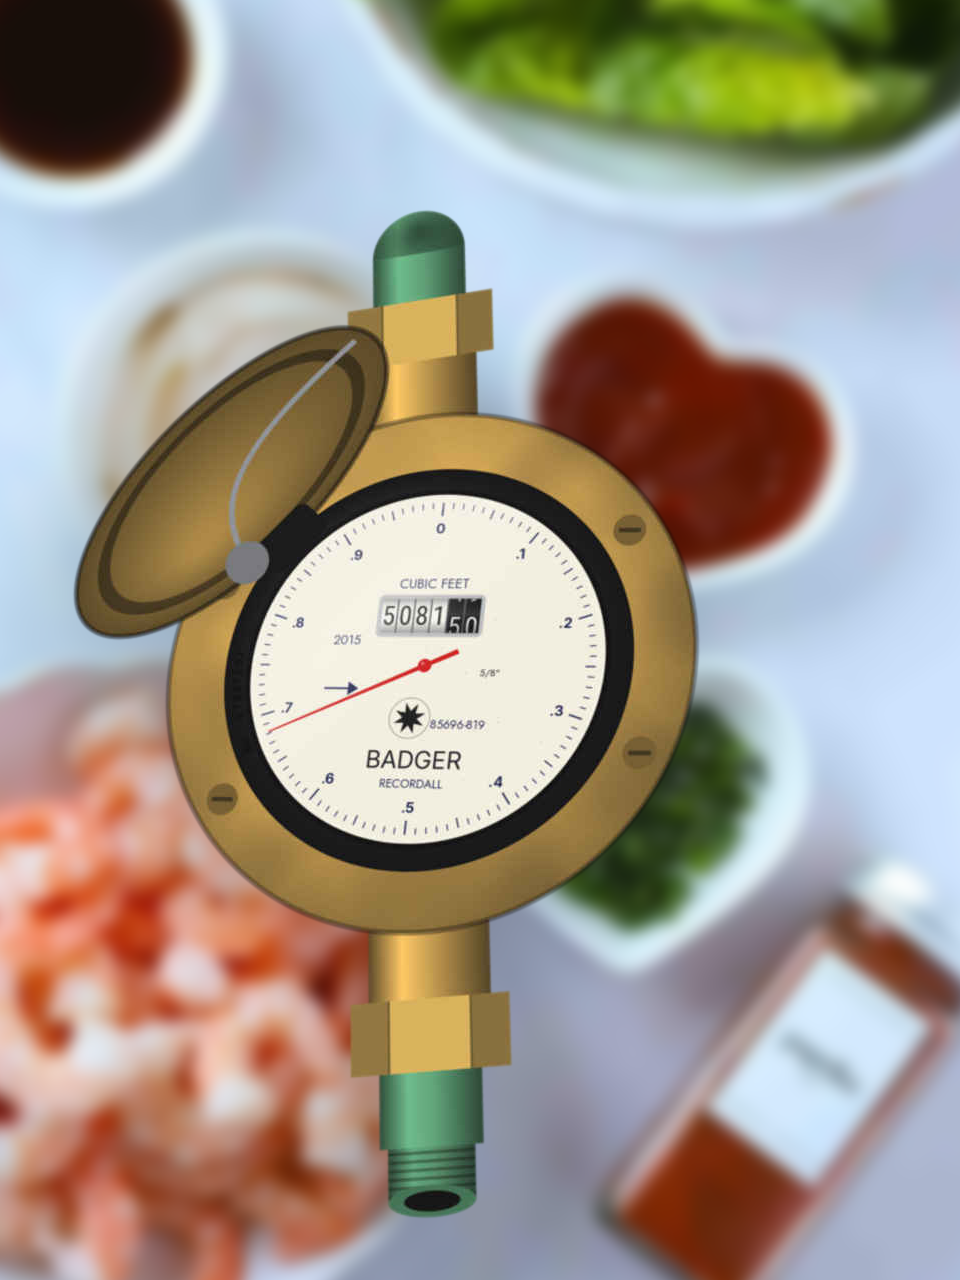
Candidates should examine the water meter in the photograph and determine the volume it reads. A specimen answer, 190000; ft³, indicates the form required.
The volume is 508149.68; ft³
